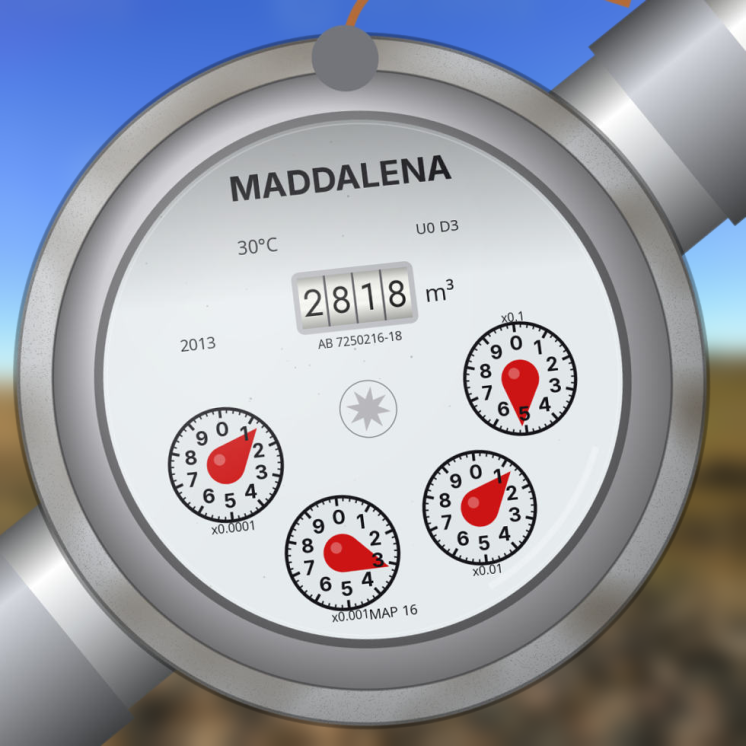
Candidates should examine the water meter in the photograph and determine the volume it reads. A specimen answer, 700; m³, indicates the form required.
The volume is 2818.5131; m³
